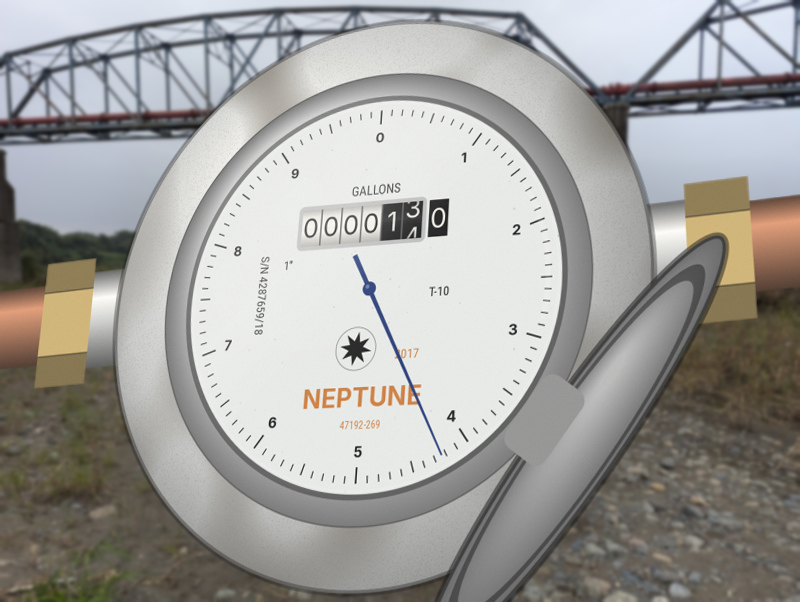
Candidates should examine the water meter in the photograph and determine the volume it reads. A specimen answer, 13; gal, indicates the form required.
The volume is 134.2; gal
